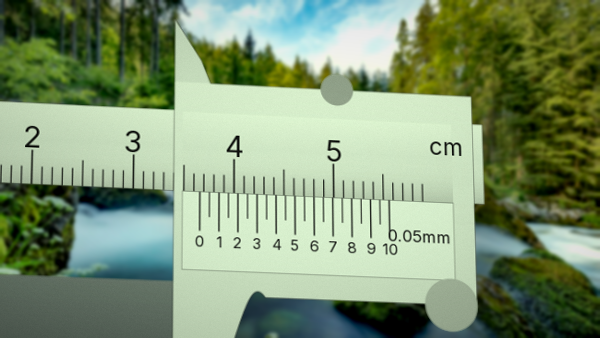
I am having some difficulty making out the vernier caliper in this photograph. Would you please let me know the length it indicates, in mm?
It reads 36.6 mm
